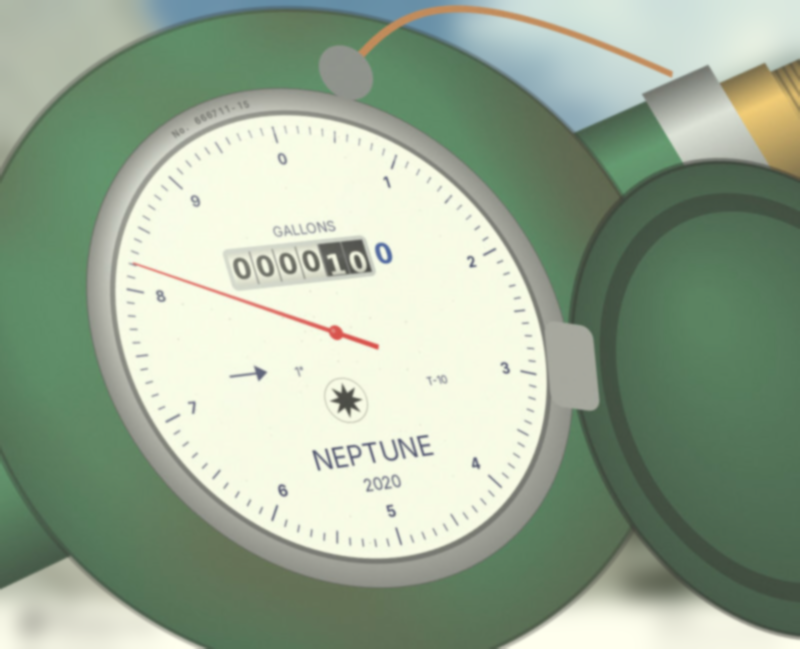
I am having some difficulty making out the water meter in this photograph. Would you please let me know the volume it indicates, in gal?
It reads 98.2 gal
